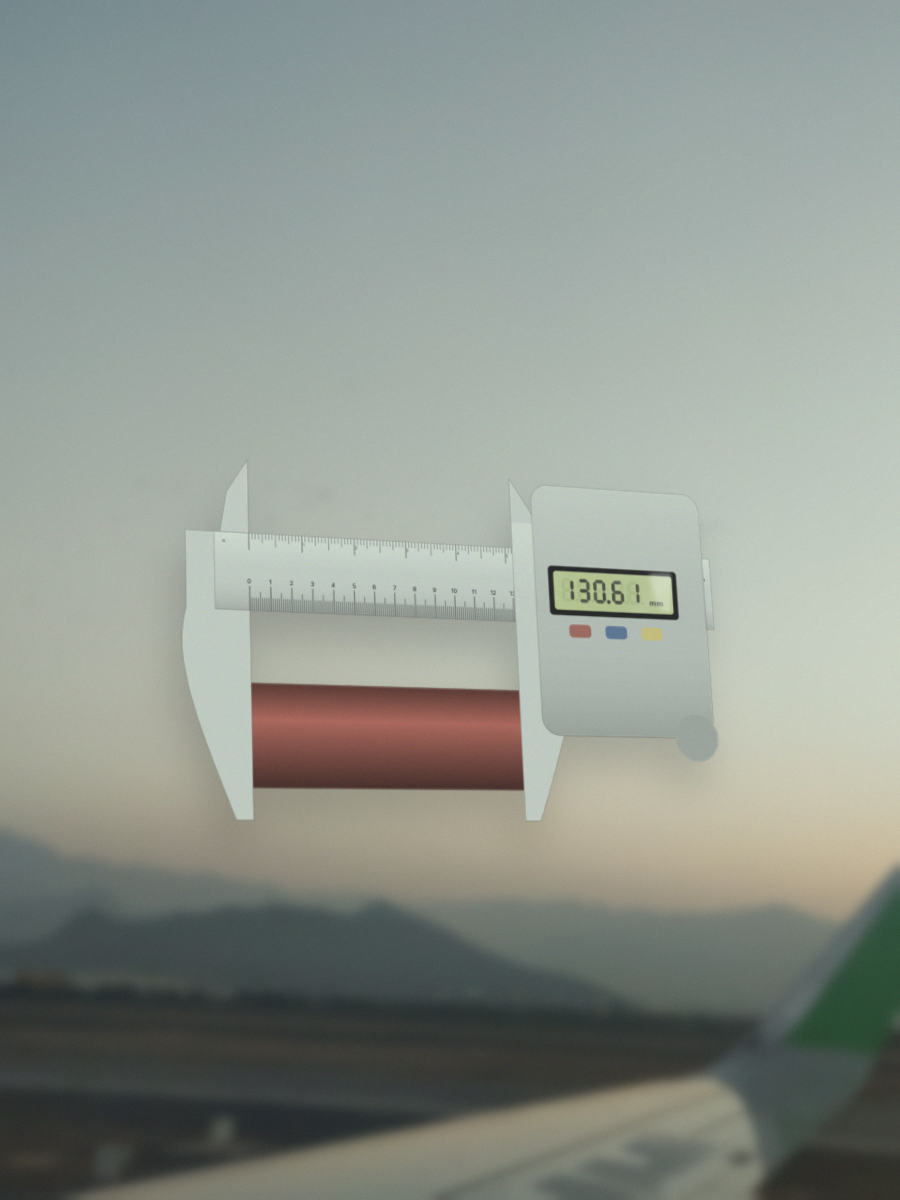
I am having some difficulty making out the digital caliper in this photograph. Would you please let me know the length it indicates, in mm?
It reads 130.61 mm
